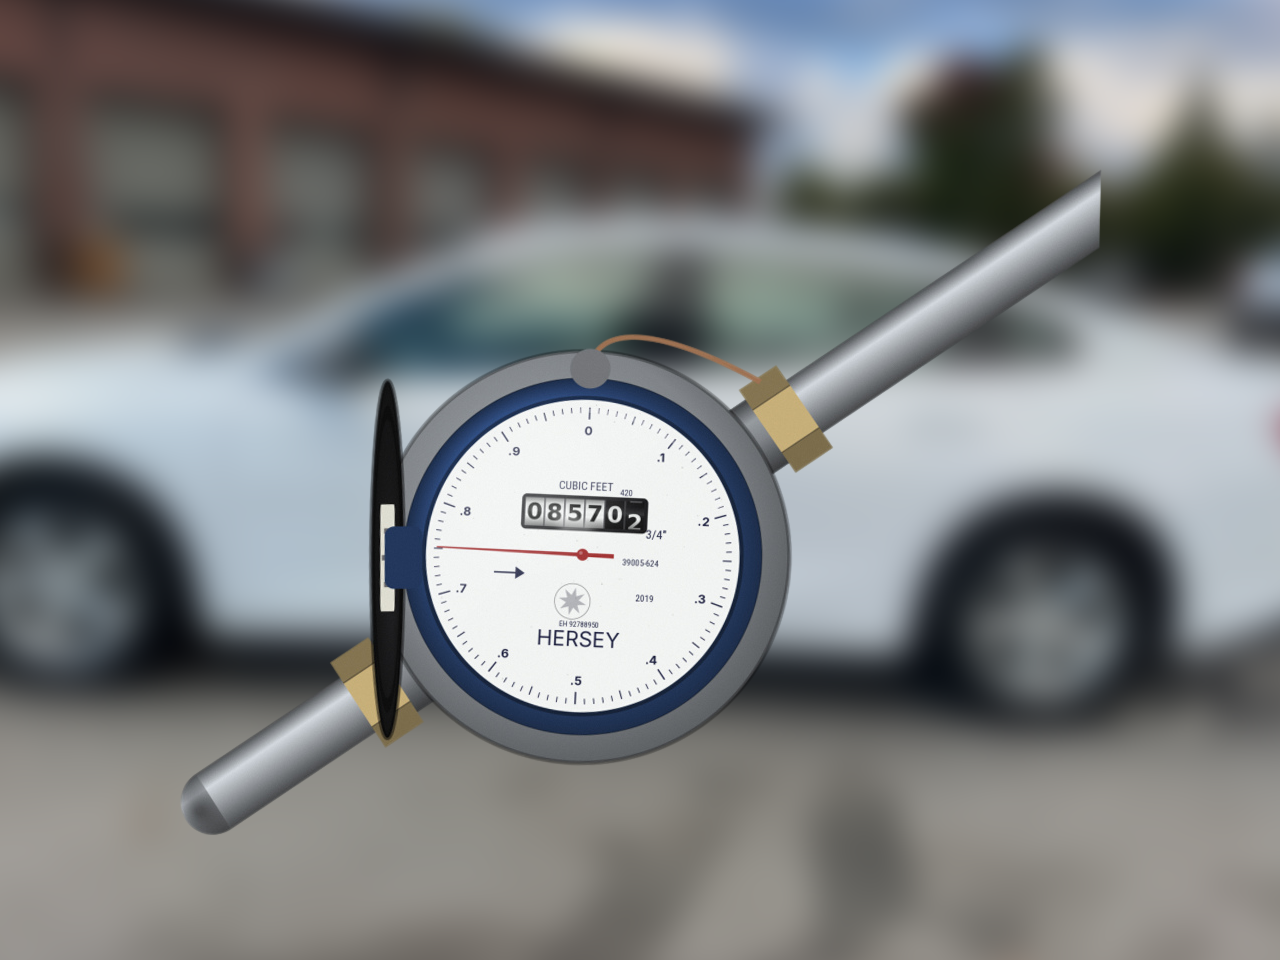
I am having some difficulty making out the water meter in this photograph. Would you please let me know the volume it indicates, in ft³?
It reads 85701.75 ft³
